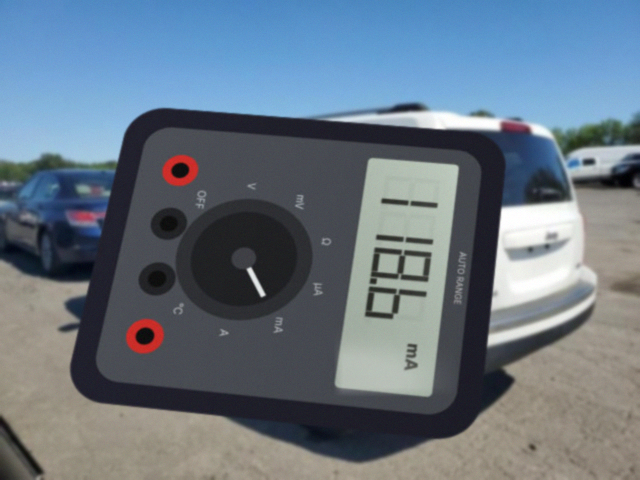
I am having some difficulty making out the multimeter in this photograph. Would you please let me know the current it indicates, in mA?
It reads 118.6 mA
